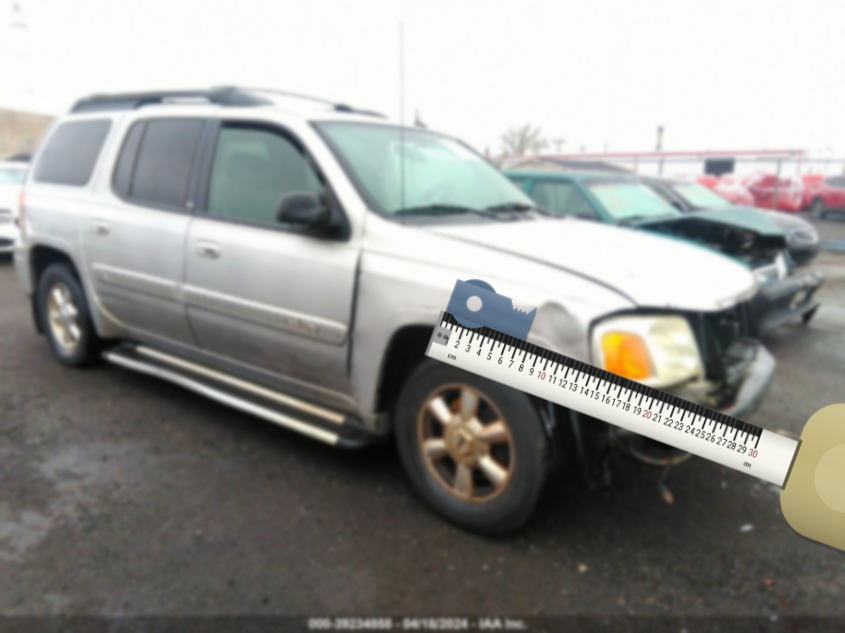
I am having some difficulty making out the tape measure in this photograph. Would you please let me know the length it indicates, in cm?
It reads 7.5 cm
